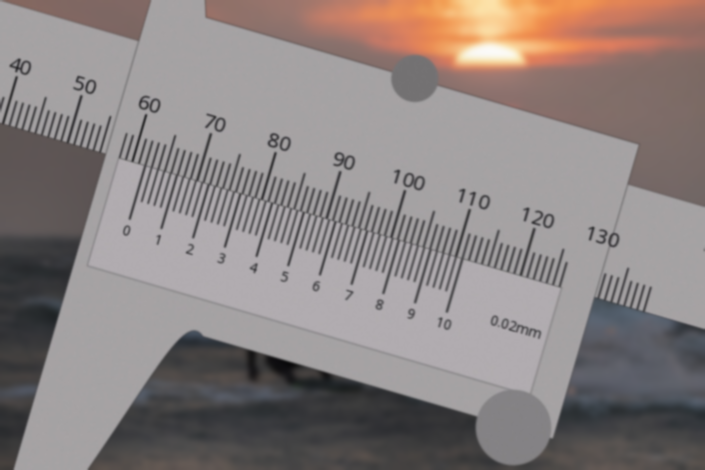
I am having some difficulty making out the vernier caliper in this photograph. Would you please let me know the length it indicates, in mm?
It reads 62.0 mm
